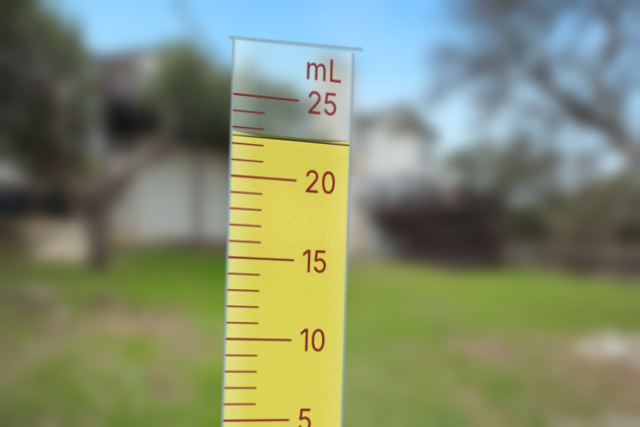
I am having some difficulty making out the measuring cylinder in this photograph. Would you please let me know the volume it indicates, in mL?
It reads 22.5 mL
